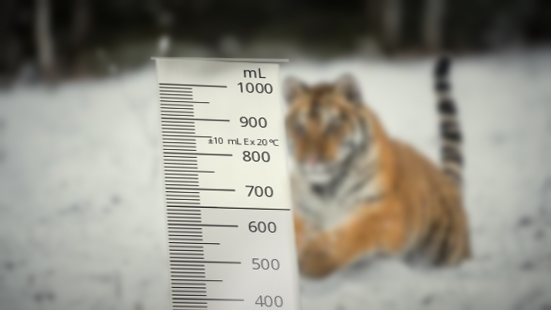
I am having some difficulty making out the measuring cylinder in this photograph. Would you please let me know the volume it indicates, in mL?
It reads 650 mL
